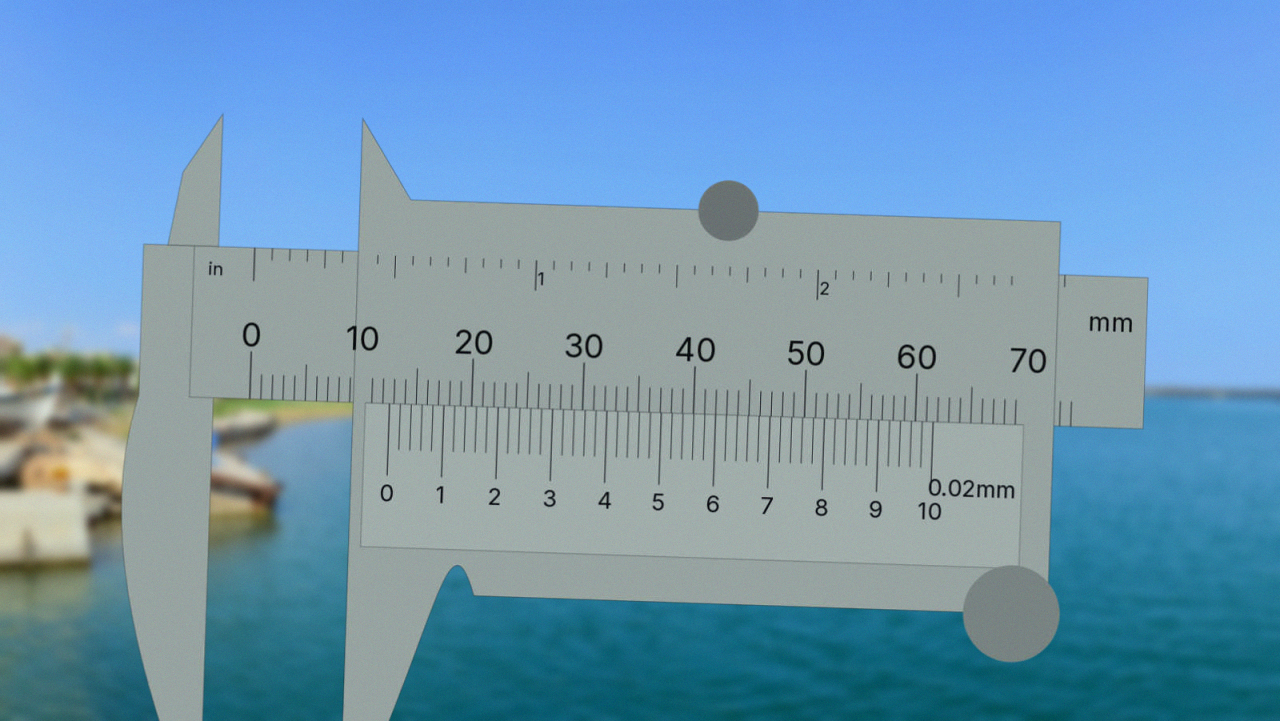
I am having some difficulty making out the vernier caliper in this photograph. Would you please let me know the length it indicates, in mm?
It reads 12.6 mm
